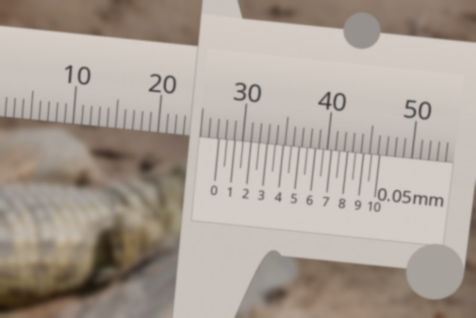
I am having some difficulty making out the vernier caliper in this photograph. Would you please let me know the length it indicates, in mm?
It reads 27.2 mm
